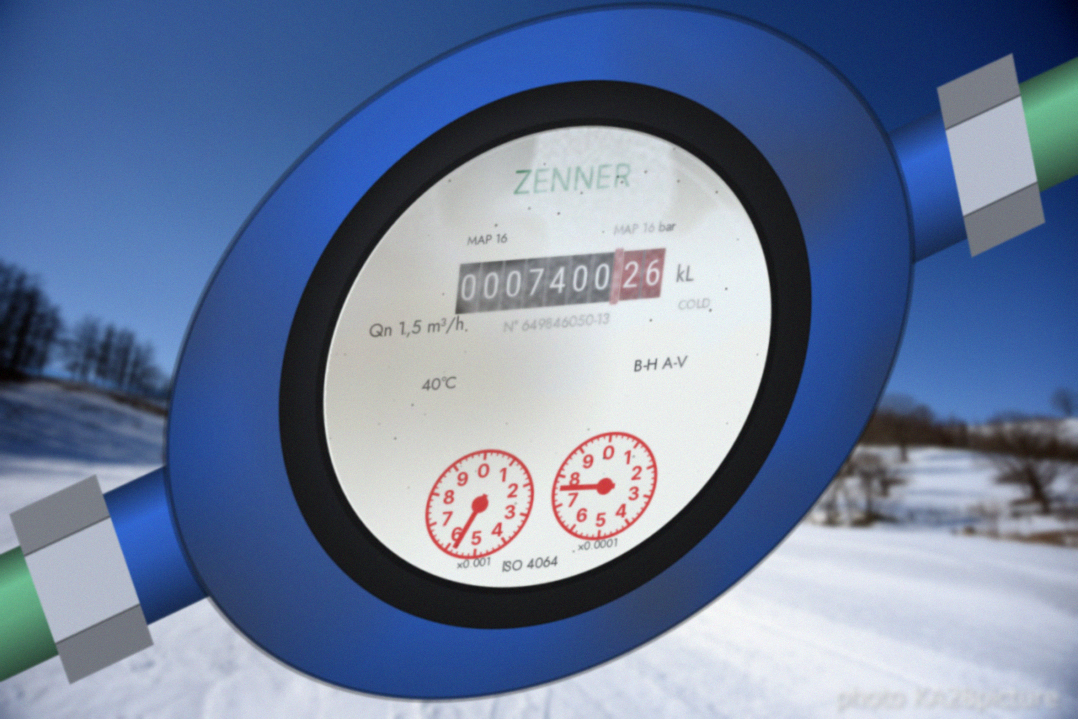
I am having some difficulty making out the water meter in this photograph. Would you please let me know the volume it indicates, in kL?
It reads 7400.2657 kL
